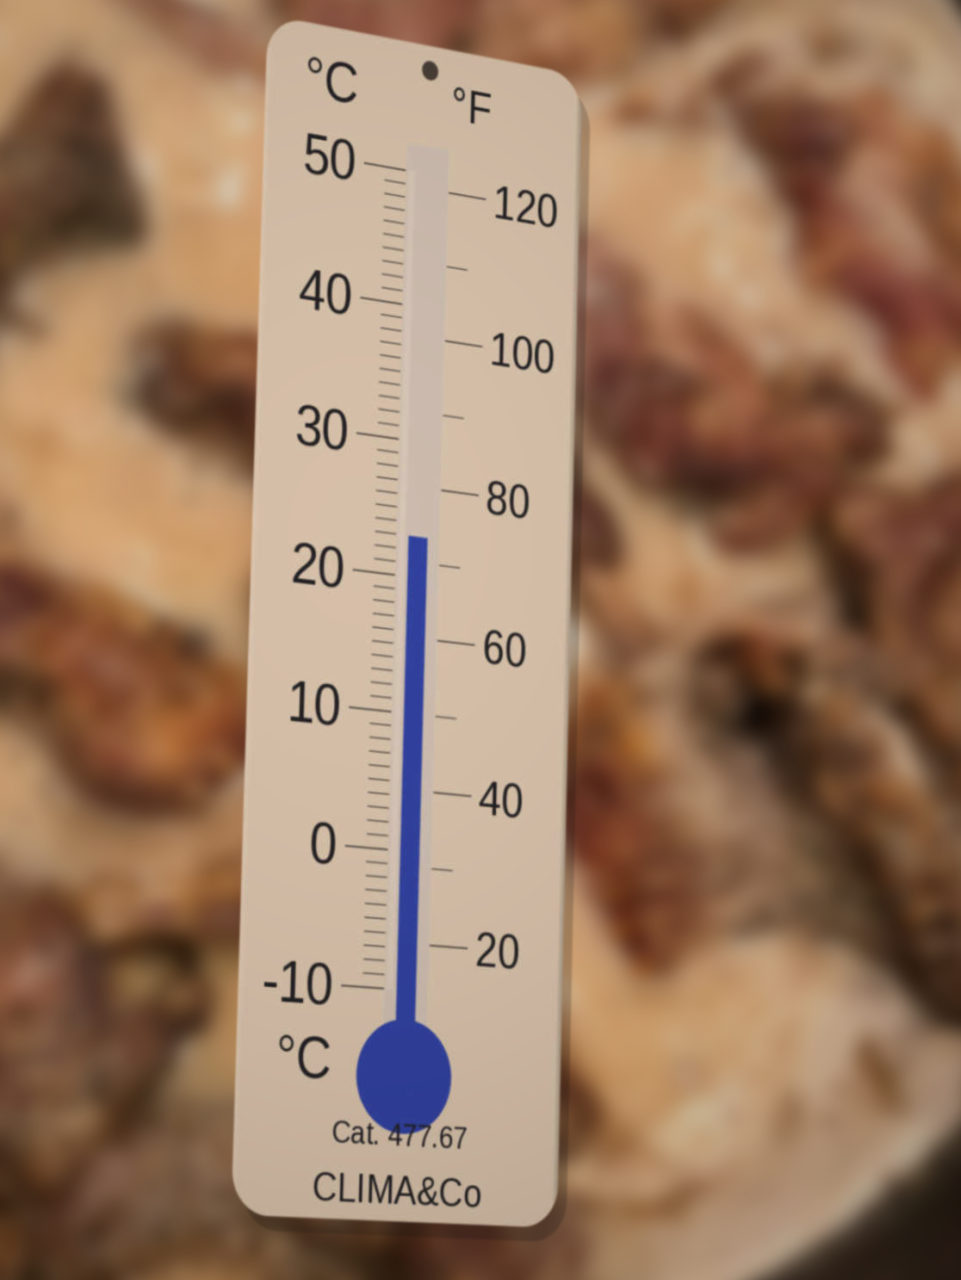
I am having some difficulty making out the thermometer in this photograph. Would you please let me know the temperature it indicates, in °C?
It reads 23 °C
